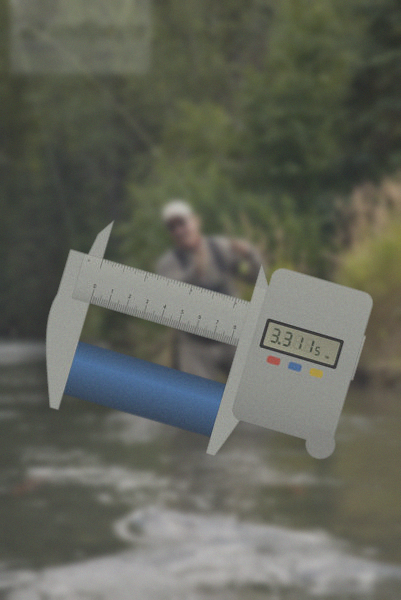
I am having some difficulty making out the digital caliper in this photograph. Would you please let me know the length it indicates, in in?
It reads 3.3115 in
